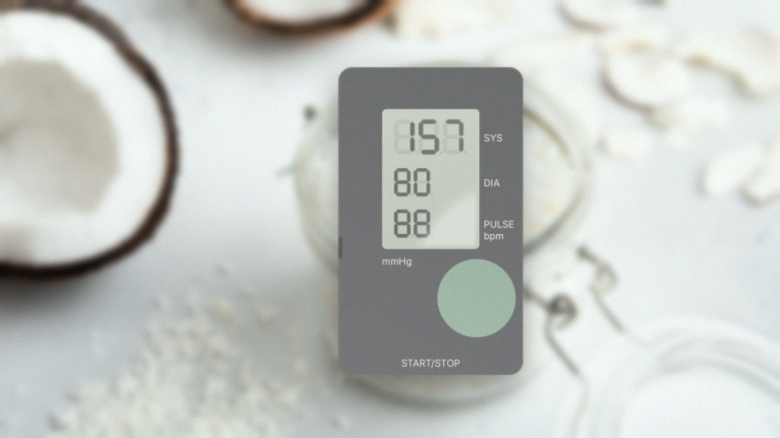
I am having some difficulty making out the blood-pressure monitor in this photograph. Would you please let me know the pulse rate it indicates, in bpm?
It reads 88 bpm
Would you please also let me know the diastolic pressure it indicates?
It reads 80 mmHg
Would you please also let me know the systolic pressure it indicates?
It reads 157 mmHg
